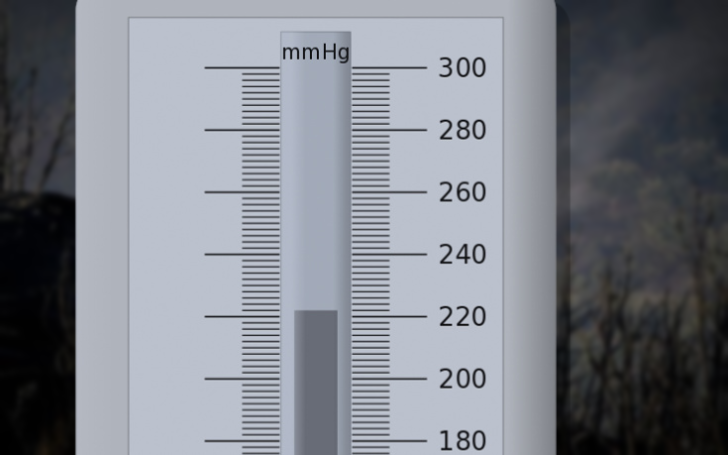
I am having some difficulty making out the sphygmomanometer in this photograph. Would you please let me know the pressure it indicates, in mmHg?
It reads 222 mmHg
